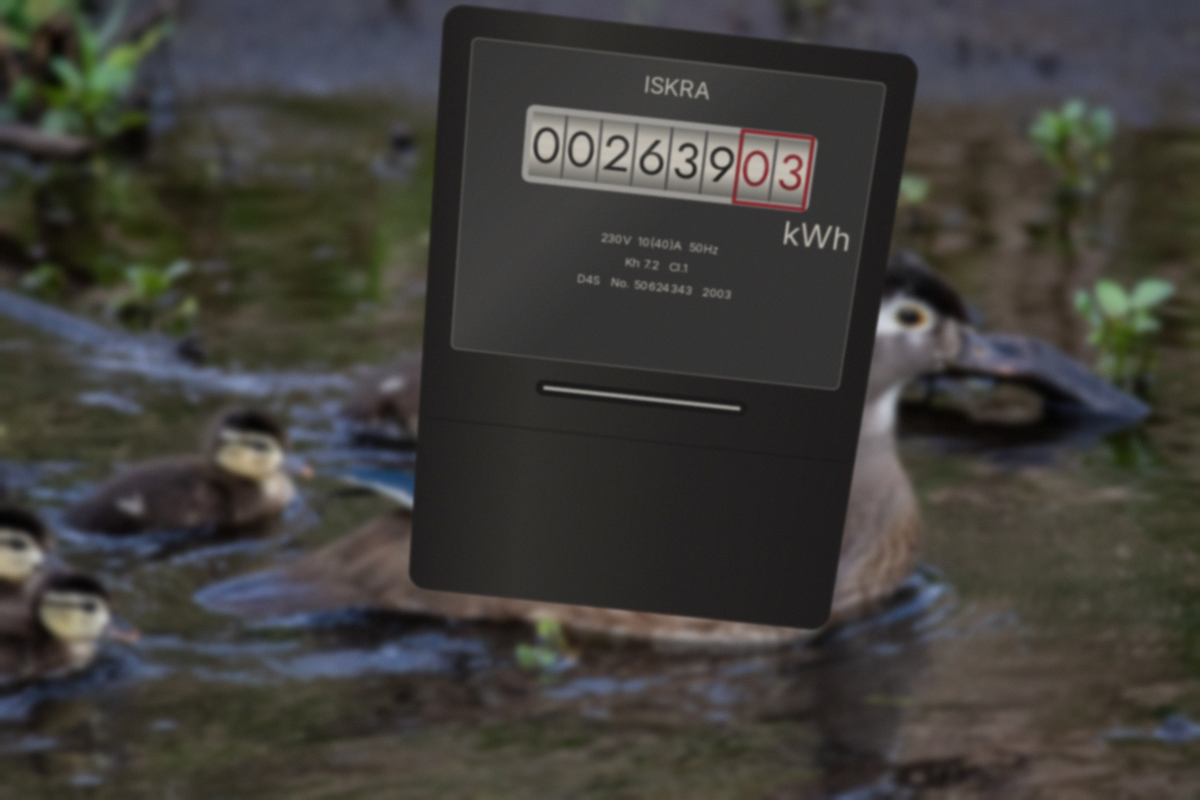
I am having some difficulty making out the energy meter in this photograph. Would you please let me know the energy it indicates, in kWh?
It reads 2639.03 kWh
